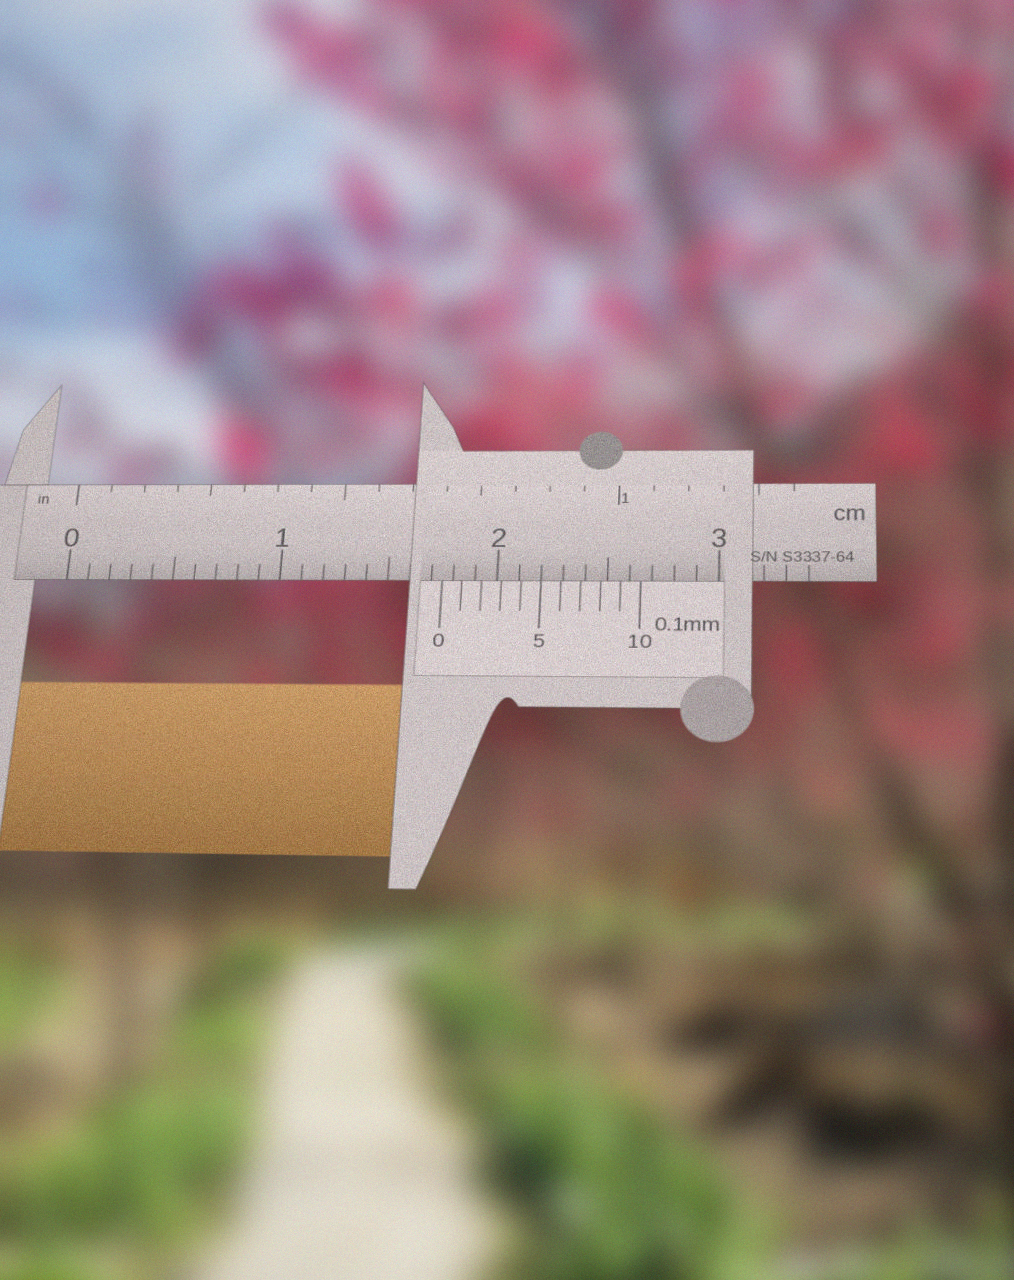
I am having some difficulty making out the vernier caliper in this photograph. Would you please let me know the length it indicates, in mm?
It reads 17.5 mm
